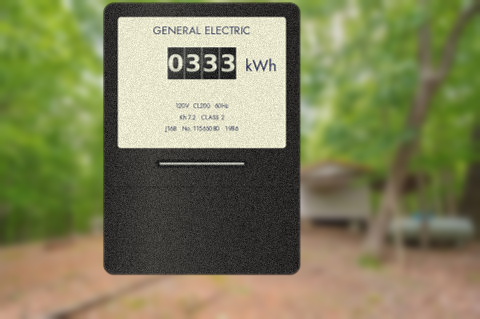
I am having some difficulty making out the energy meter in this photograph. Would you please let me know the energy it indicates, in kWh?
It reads 333 kWh
